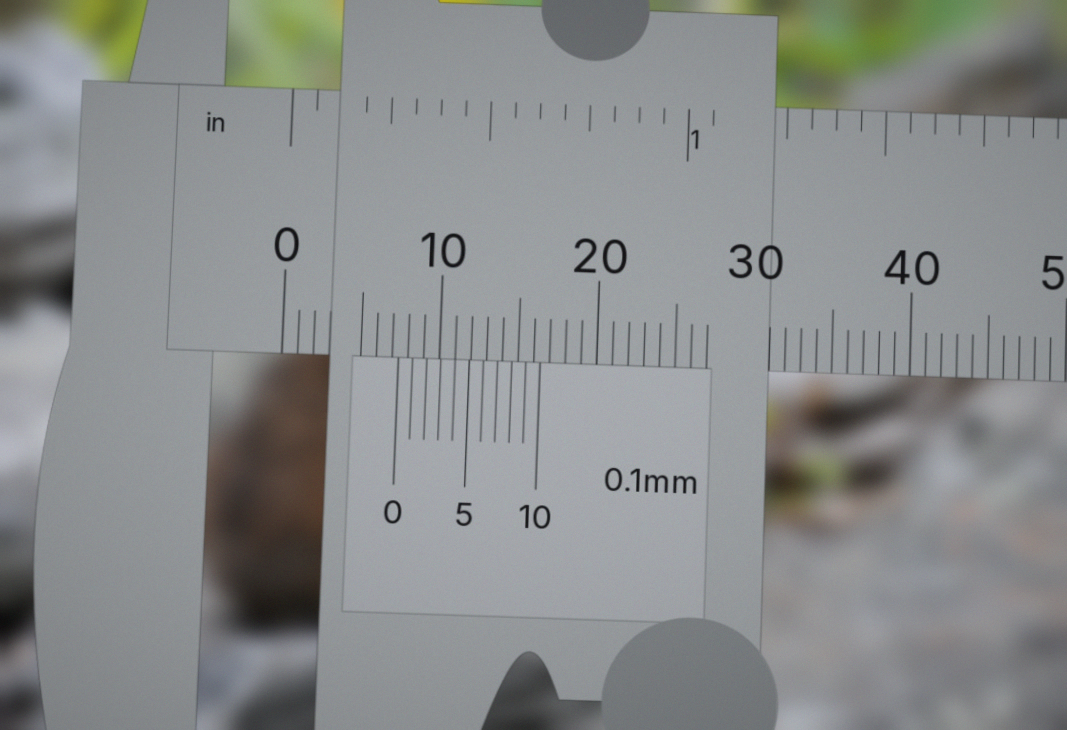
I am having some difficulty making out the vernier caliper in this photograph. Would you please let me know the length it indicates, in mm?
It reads 7.4 mm
